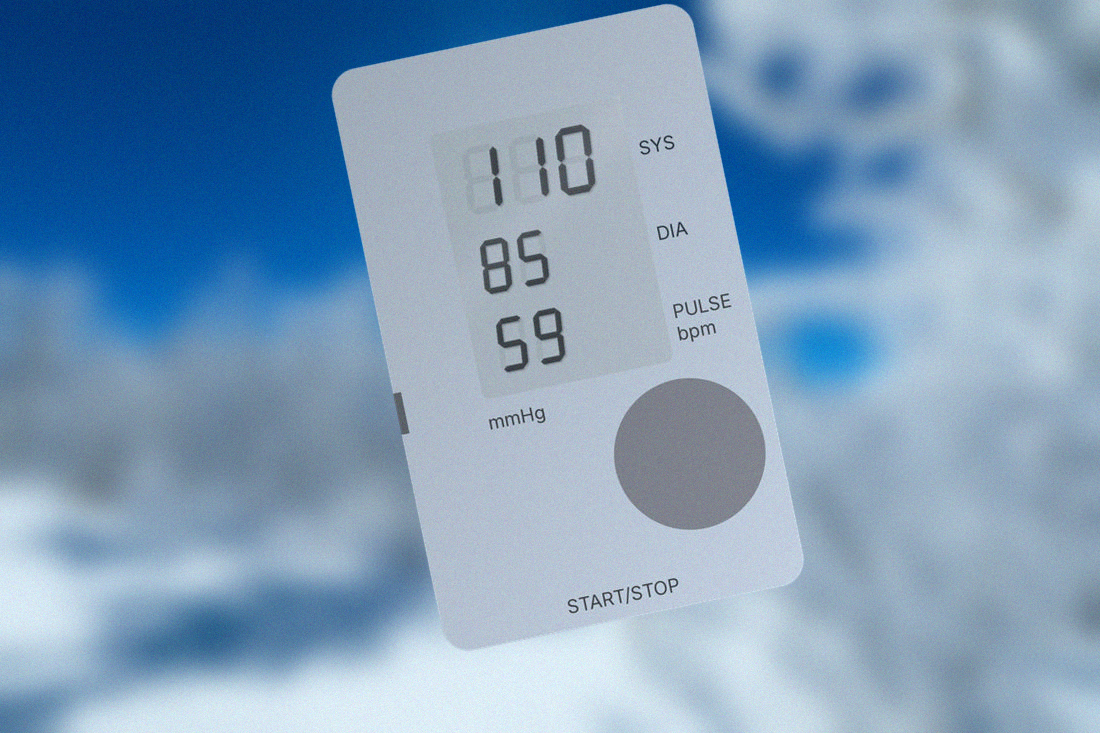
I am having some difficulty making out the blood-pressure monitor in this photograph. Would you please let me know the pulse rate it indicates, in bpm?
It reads 59 bpm
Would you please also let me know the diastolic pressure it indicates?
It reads 85 mmHg
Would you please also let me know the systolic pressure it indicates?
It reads 110 mmHg
